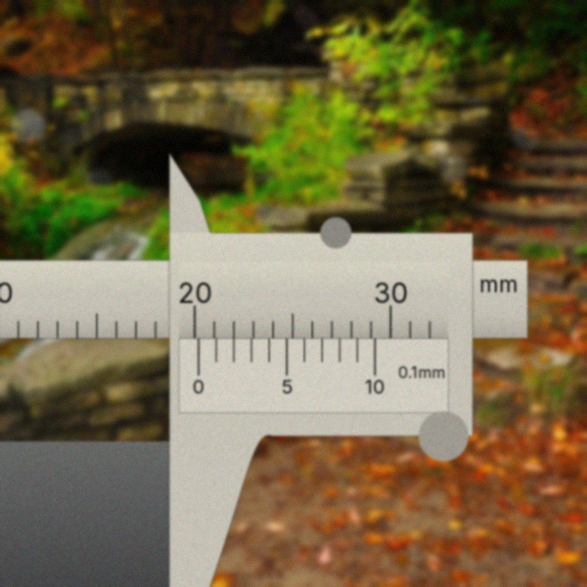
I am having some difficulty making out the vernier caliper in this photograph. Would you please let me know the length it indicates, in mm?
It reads 20.2 mm
